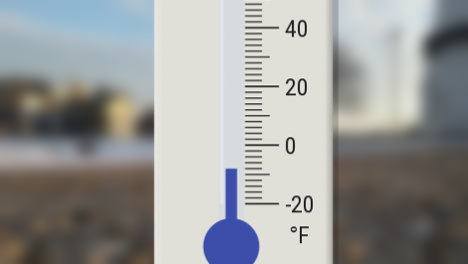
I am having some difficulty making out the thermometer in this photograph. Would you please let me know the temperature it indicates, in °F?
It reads -8 °F
